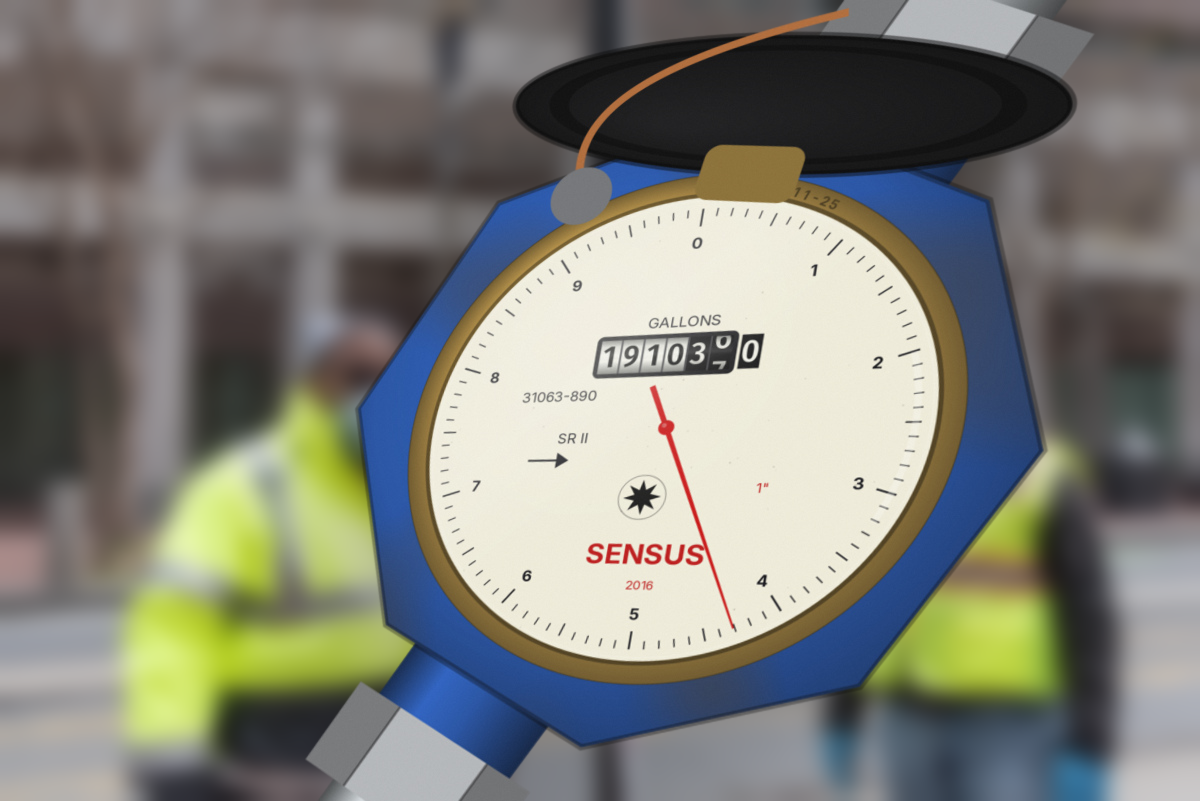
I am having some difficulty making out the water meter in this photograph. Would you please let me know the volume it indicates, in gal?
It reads 1910364.3 gal
